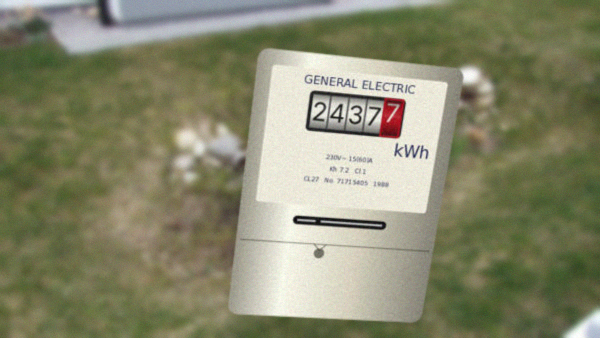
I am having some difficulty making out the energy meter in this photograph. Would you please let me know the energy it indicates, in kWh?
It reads 2437.7 kWh
